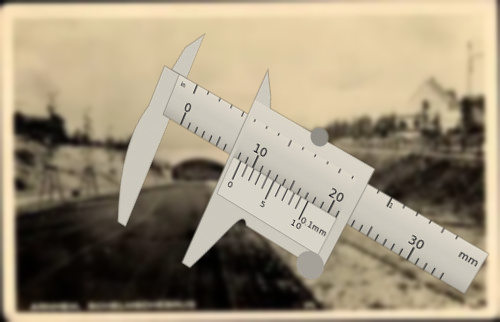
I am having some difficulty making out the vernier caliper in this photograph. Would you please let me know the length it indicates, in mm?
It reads 8.4 mm
